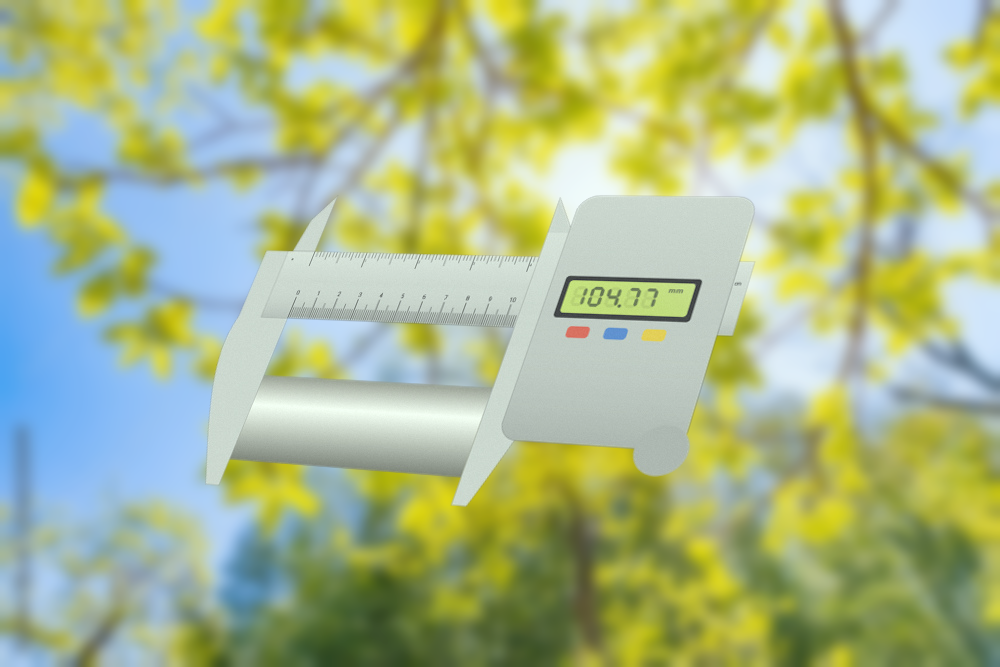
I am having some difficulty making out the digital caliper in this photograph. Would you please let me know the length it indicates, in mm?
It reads 104.77 mm
